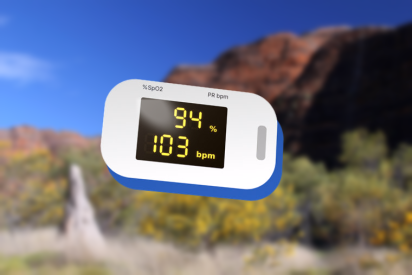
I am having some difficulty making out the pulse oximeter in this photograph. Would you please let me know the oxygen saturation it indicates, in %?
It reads 94 %
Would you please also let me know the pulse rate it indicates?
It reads 103 bpm
